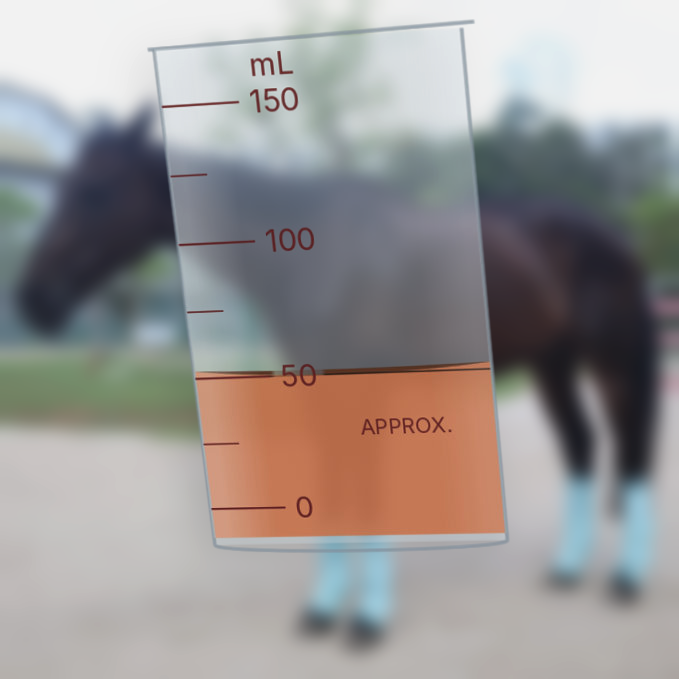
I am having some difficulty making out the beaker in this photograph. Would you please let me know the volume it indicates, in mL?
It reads 50 mL
